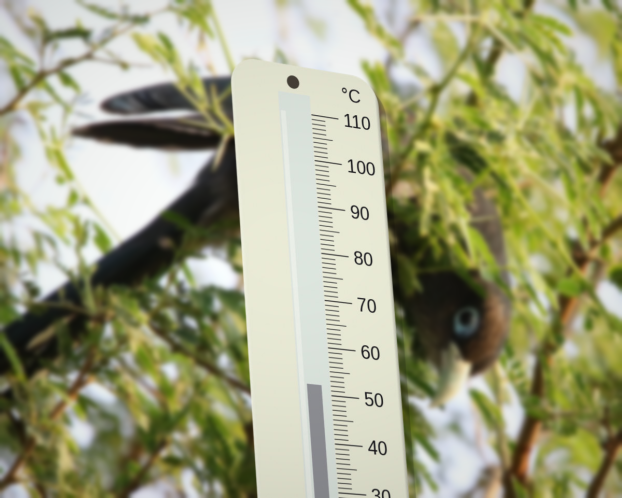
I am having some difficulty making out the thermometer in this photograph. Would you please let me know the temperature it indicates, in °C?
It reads 52 °C
